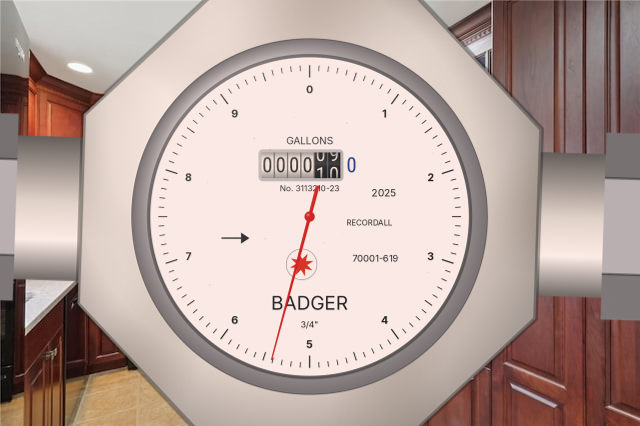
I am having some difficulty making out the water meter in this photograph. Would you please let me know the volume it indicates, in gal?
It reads 95.4 gal
